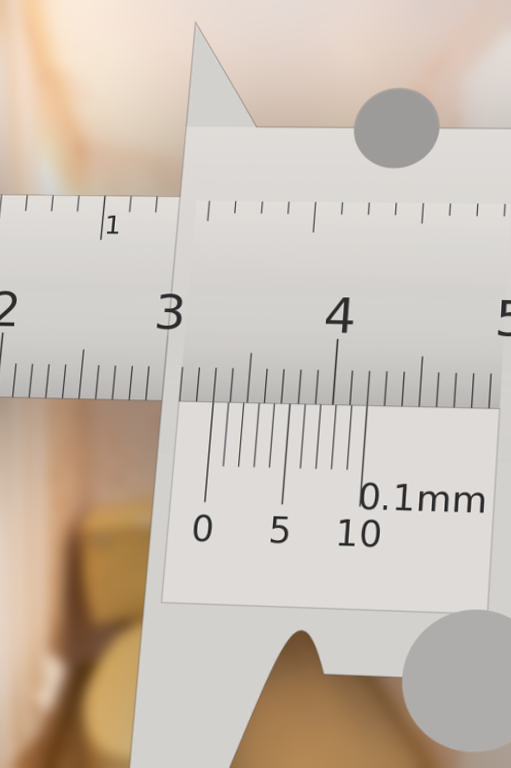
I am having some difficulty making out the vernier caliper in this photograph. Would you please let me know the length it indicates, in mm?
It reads 33.0 mm
